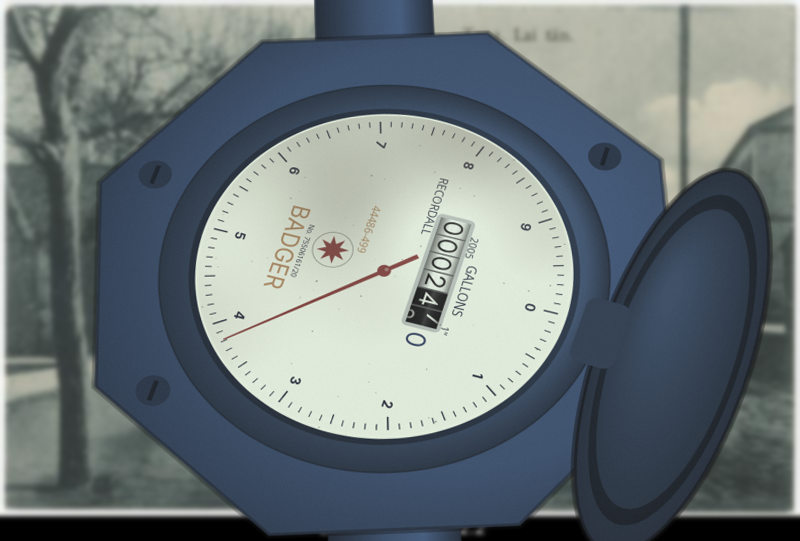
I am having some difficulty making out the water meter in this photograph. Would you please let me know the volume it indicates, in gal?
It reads 2473.8 gal
